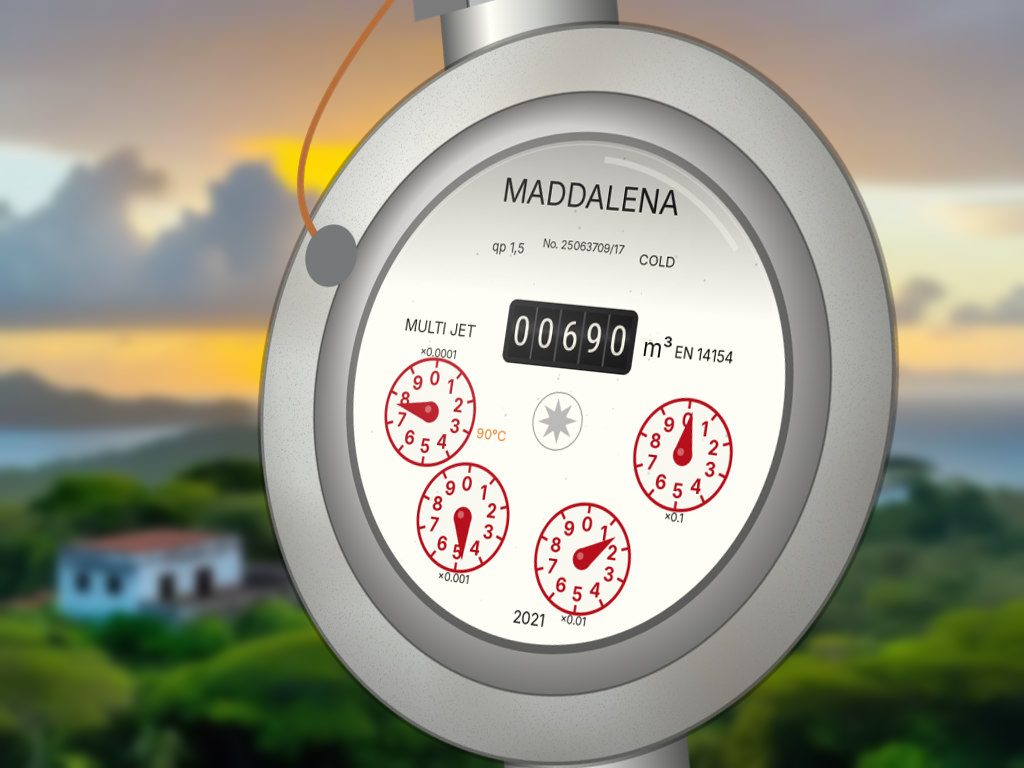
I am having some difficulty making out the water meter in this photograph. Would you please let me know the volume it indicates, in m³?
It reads 690.0147 m³
